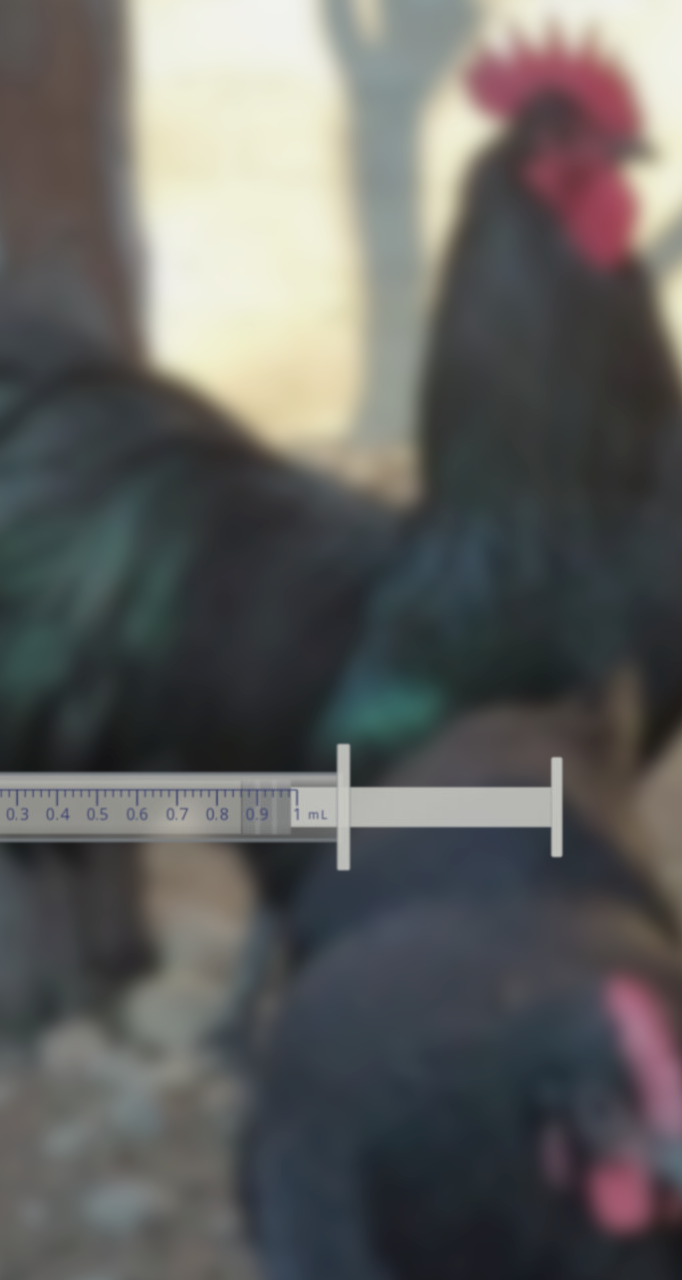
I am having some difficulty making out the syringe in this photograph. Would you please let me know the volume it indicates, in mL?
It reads 0.86 mL
